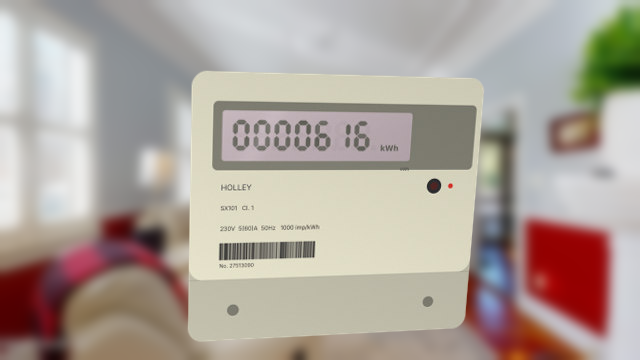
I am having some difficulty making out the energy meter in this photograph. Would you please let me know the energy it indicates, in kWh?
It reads 616 kWh
